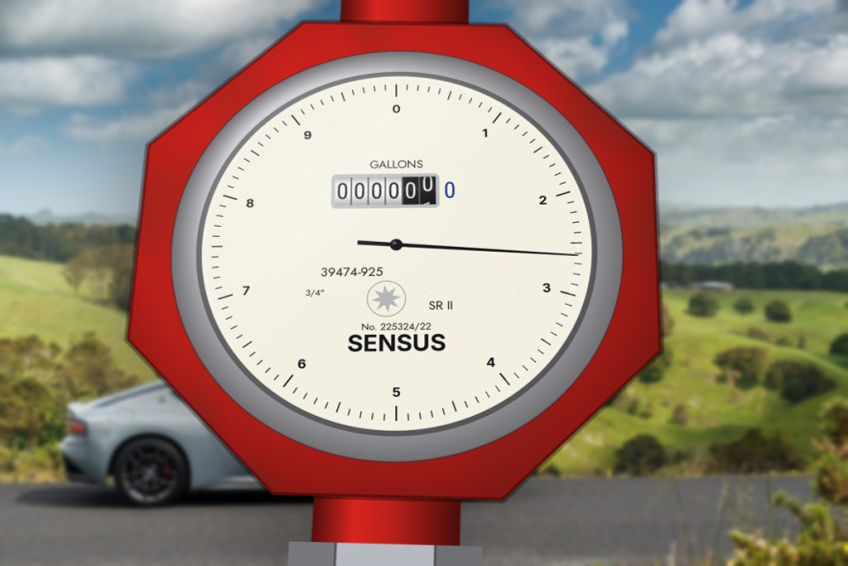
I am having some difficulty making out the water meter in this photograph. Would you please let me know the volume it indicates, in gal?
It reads 2.6 gal
